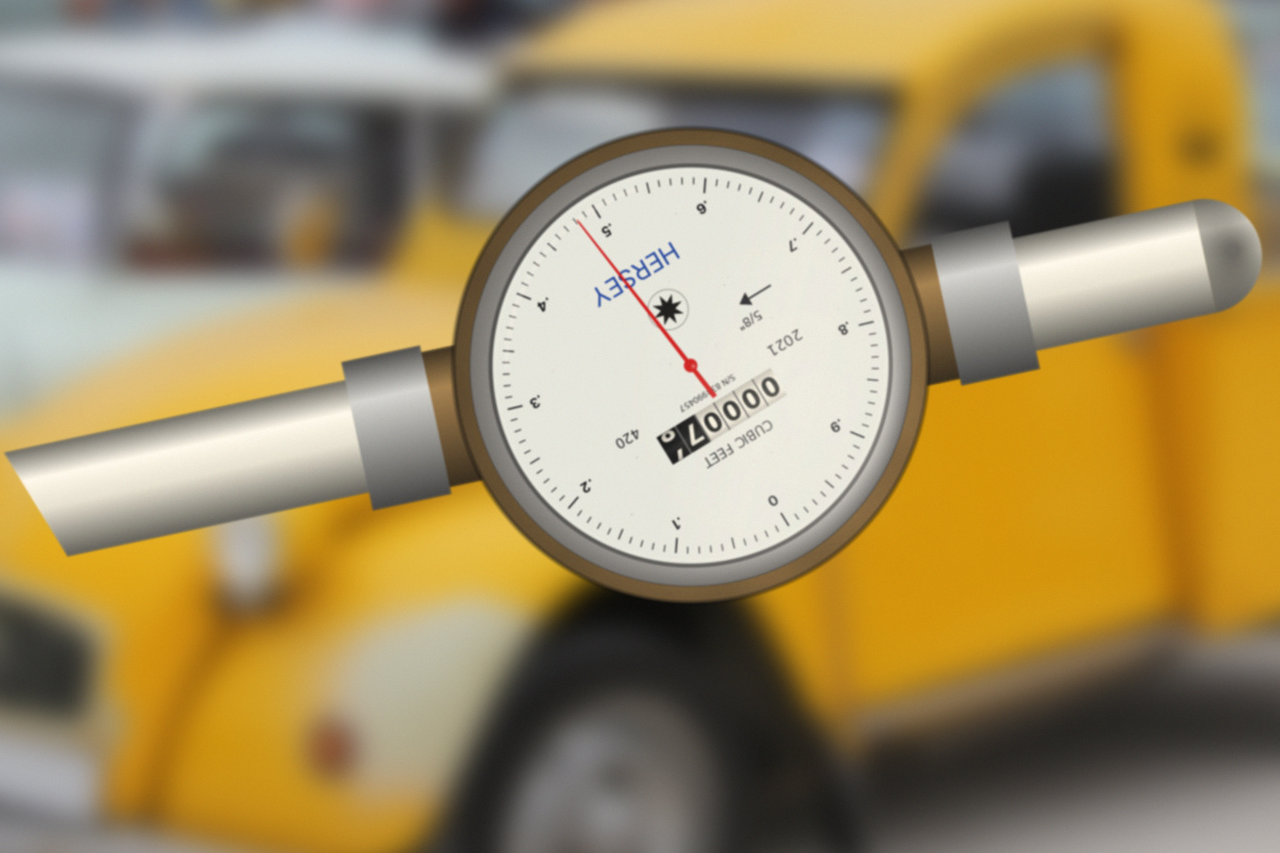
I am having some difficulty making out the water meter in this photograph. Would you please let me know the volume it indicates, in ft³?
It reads 77.48 ft³
